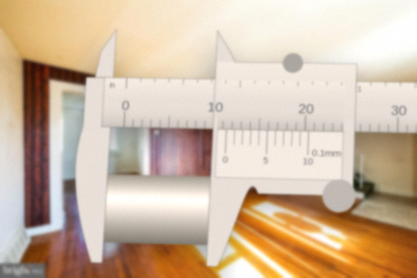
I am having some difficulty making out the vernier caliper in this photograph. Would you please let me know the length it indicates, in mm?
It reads 11.4 mm
